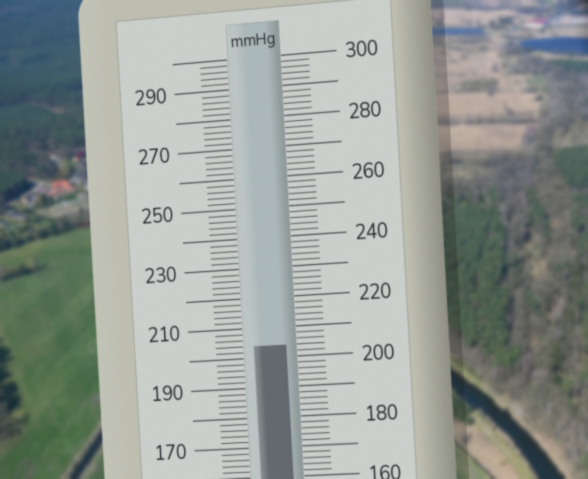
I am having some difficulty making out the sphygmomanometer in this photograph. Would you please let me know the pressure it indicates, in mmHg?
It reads 204 mmHg
